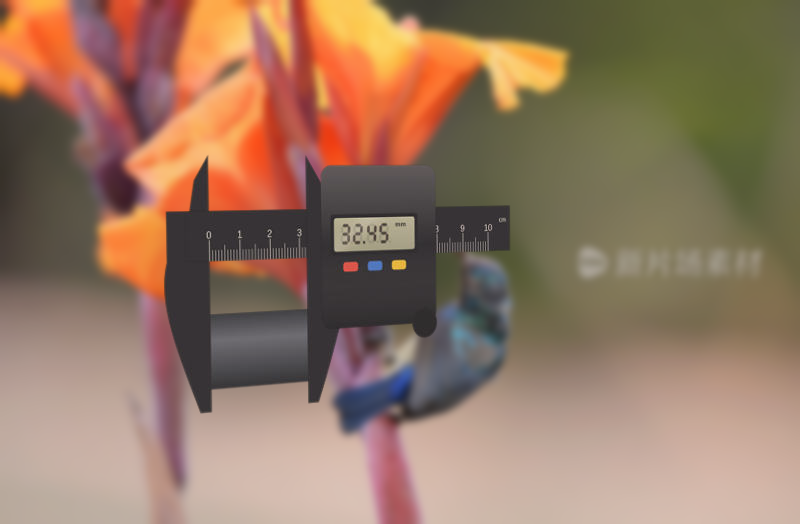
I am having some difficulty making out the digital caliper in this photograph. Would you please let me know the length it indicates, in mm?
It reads 32.45 mm
